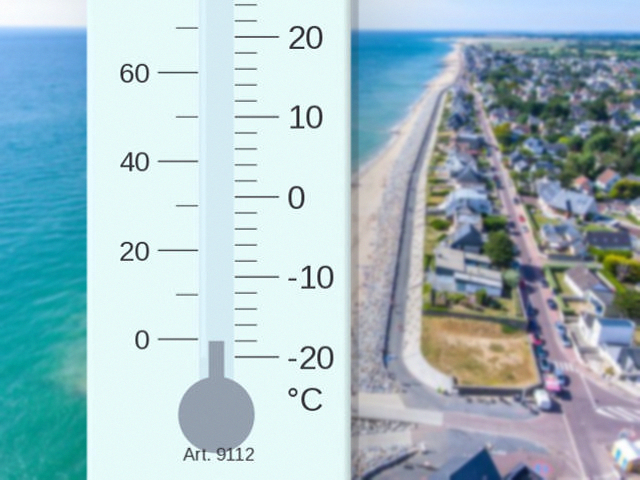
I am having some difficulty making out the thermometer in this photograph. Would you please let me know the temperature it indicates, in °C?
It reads -18 °C
